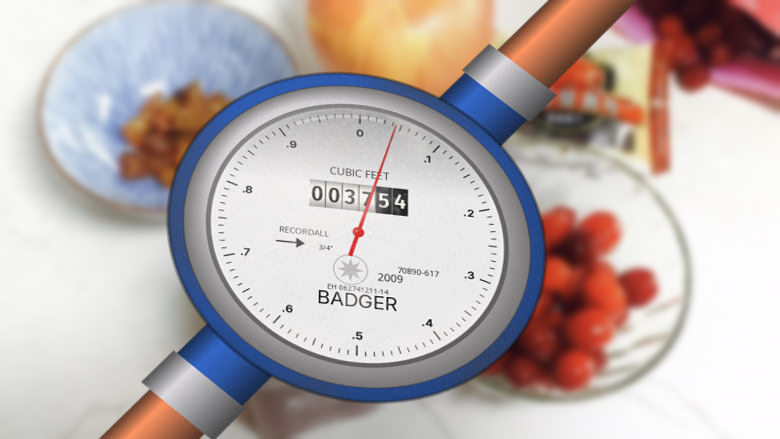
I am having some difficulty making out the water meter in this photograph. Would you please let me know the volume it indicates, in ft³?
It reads 3754.04 ft³
